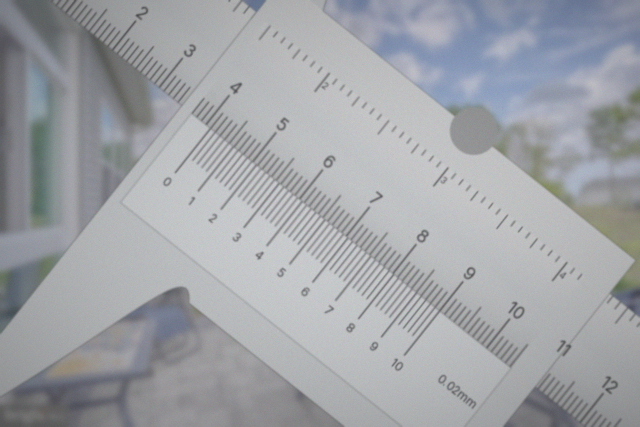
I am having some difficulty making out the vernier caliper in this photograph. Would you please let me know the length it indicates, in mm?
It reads 41.0 mm
